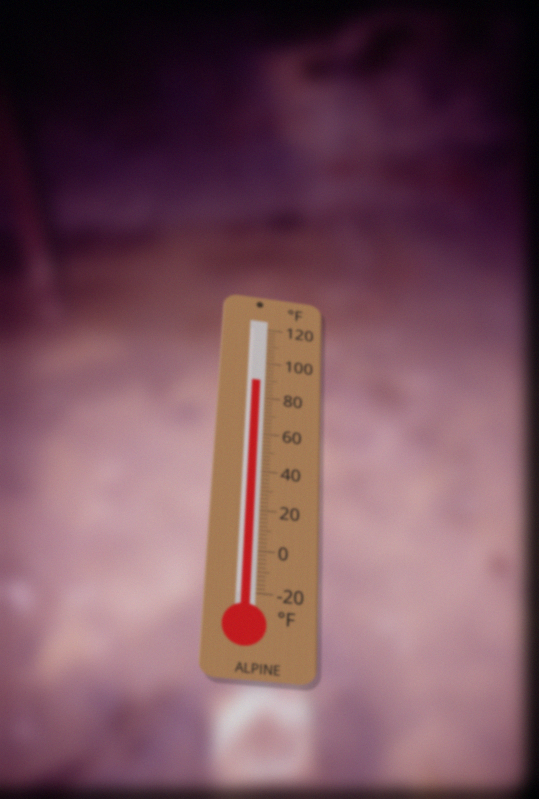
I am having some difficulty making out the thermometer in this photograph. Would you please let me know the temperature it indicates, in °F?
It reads 90 °F
